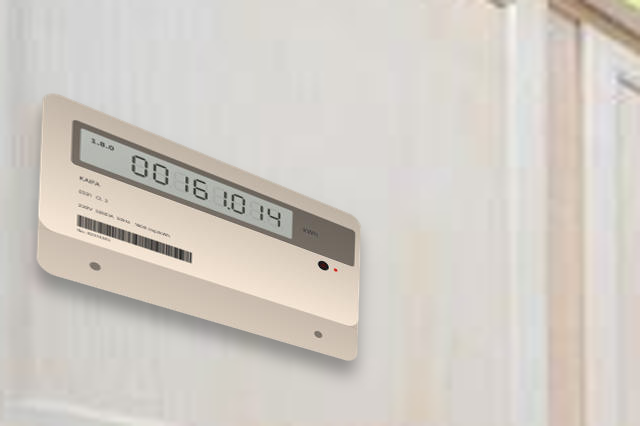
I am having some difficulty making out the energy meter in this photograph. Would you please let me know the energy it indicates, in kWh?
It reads 161.014 kWh
